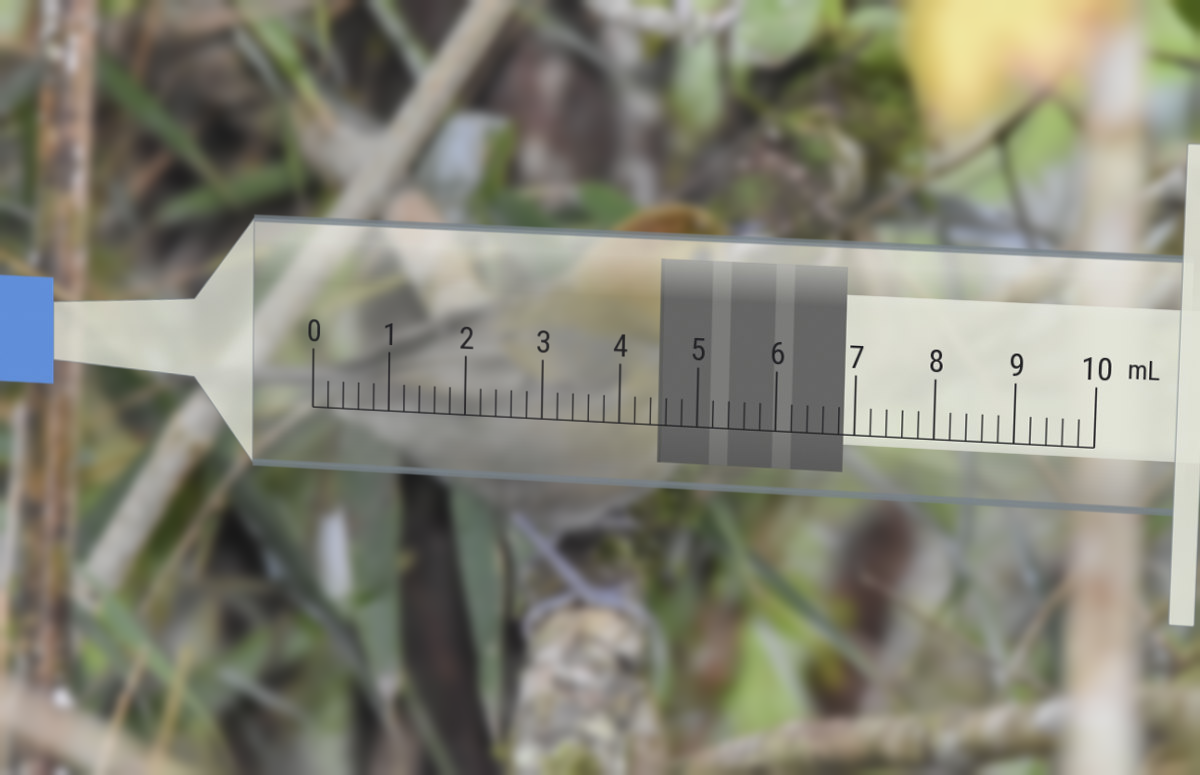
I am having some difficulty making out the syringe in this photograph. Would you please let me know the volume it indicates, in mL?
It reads 4.5 mL
